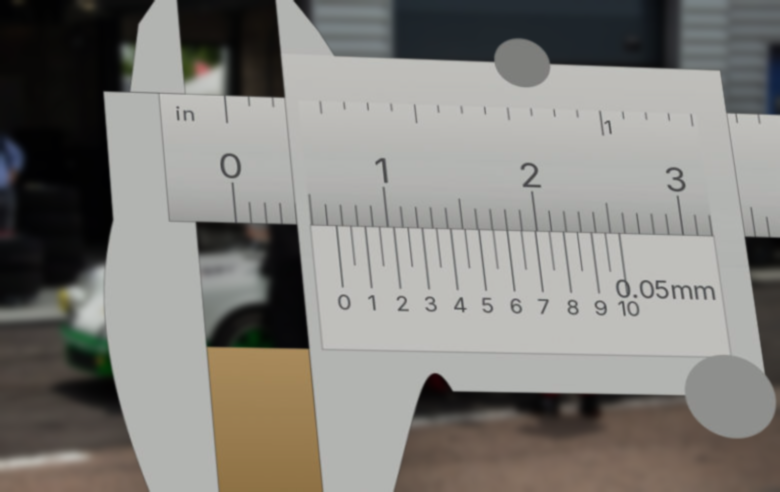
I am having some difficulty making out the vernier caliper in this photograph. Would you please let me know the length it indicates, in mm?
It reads 6.6 mm
